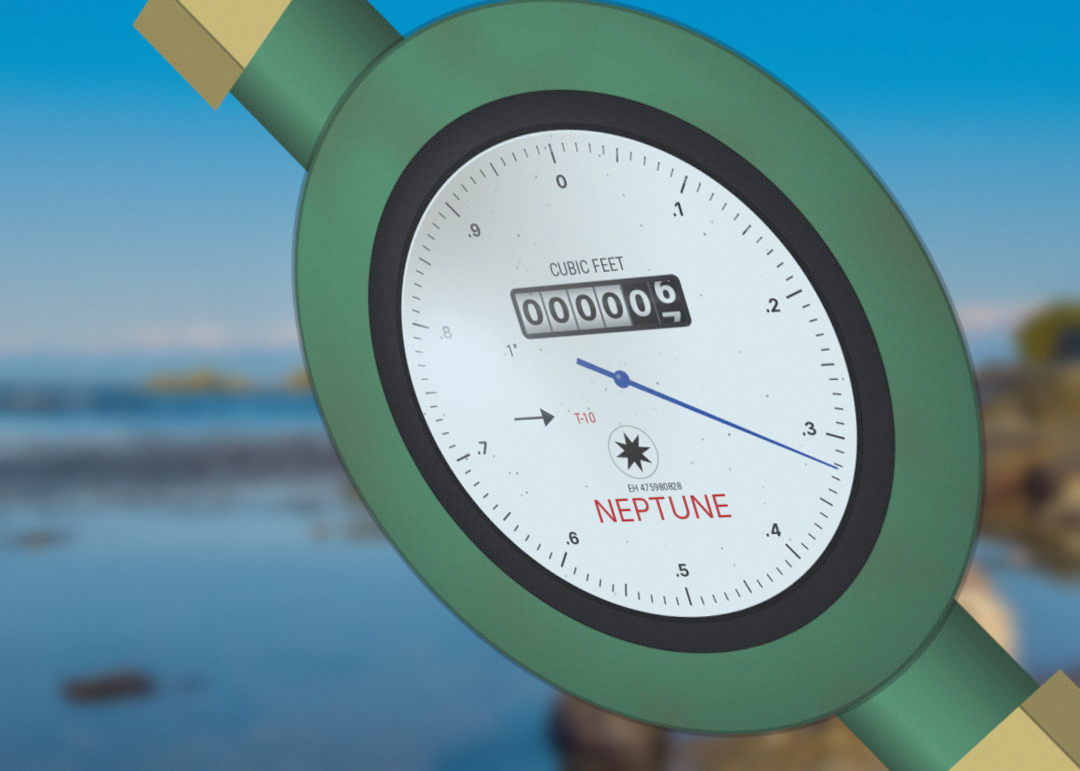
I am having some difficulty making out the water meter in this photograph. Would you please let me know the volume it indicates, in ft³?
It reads 6.32 ft³
